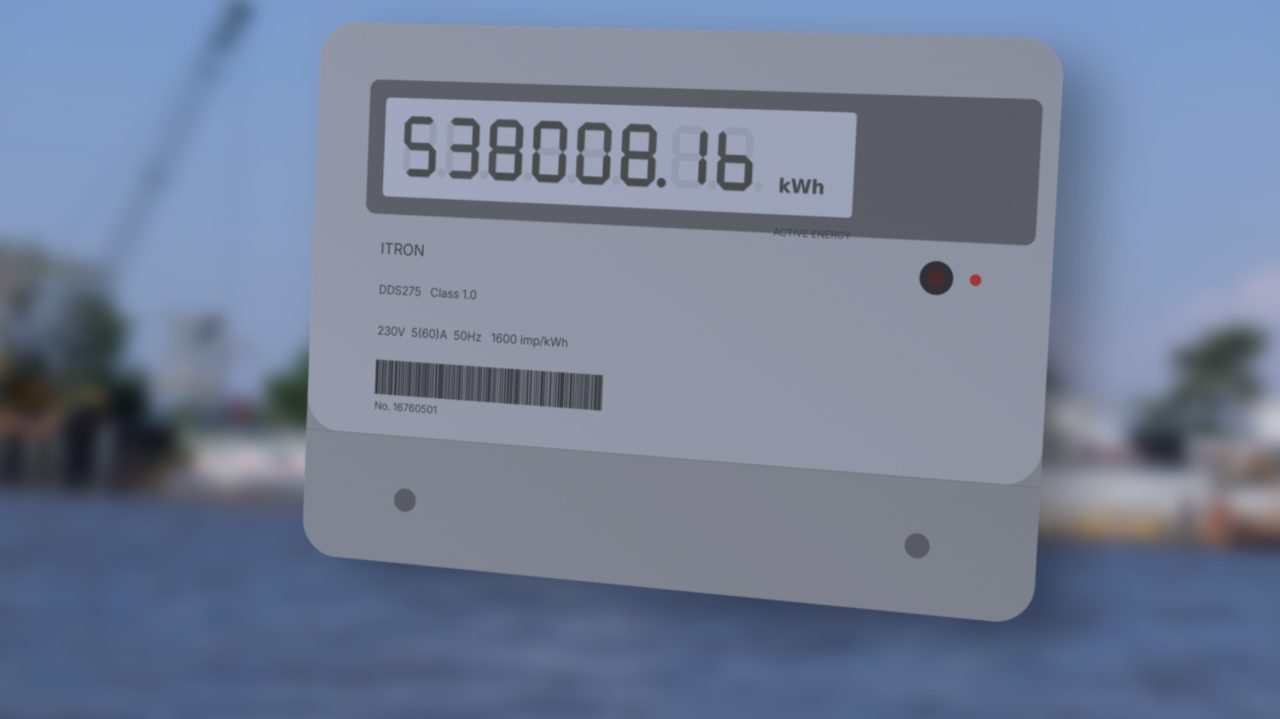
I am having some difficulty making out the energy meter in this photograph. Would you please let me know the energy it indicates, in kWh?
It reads 538008.16 kWh
